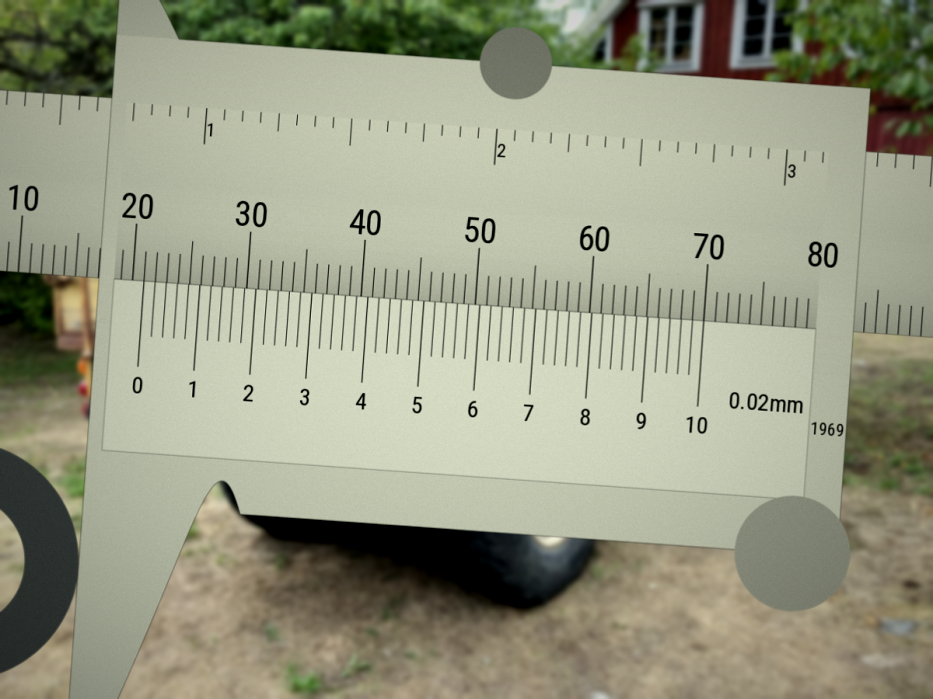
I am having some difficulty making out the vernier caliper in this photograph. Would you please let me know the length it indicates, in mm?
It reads 21.0 mm
